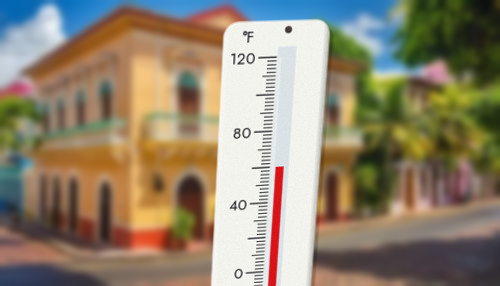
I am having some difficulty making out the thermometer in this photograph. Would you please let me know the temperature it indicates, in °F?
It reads 60 °F
